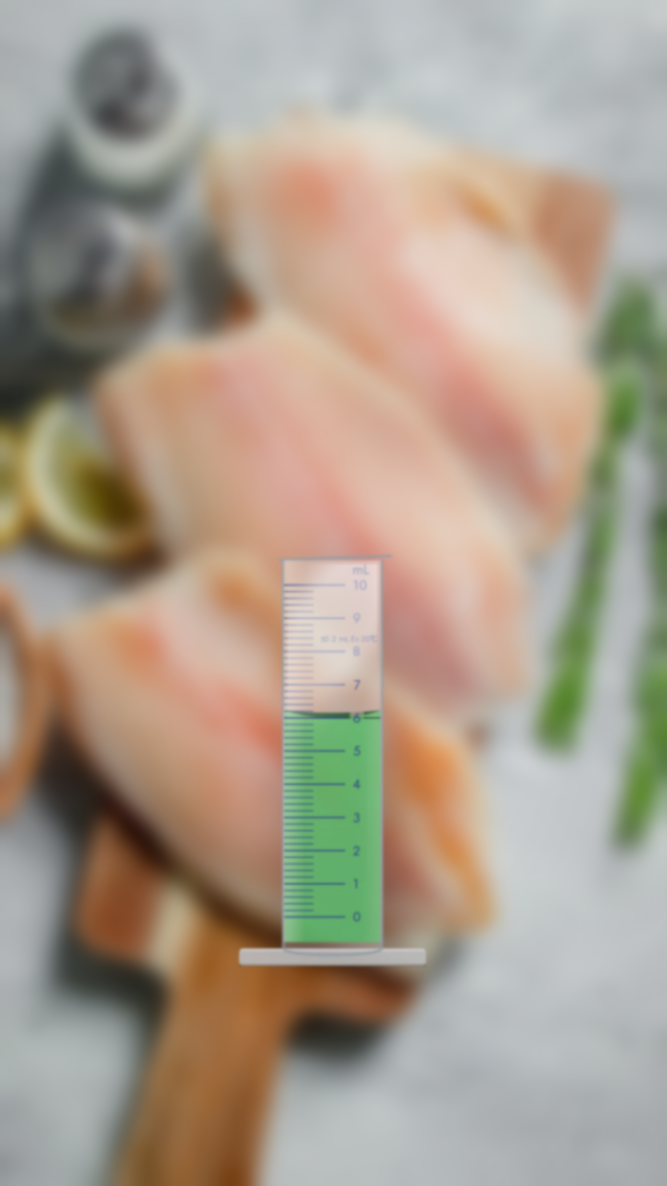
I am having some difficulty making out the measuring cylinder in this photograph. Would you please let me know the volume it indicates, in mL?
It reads 6 mL
